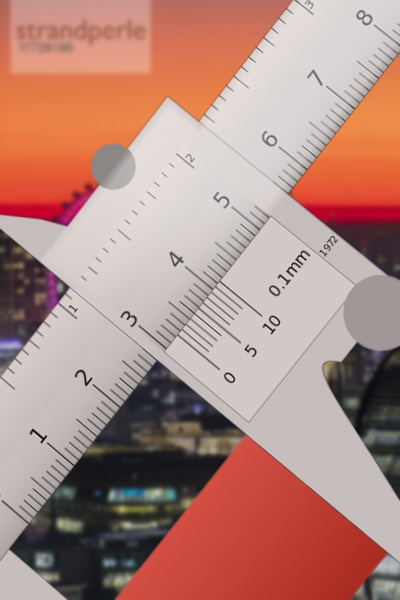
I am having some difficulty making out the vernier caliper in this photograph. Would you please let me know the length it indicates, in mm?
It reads 32.4 mm
